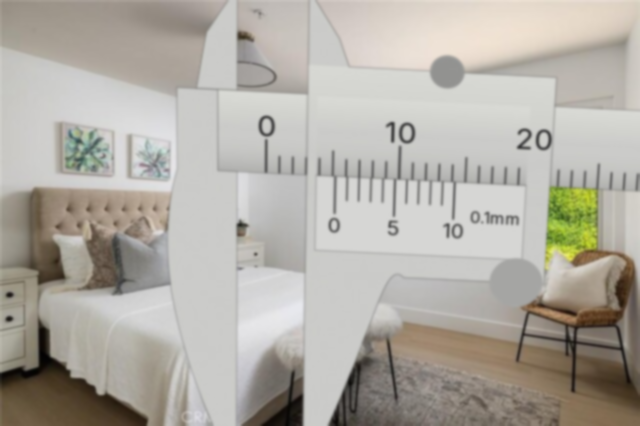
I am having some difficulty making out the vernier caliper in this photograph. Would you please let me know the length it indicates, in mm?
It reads 5.2 mm
